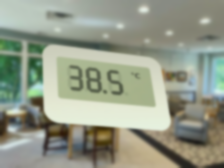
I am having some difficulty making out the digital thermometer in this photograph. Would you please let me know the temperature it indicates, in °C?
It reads 38.5 °C
